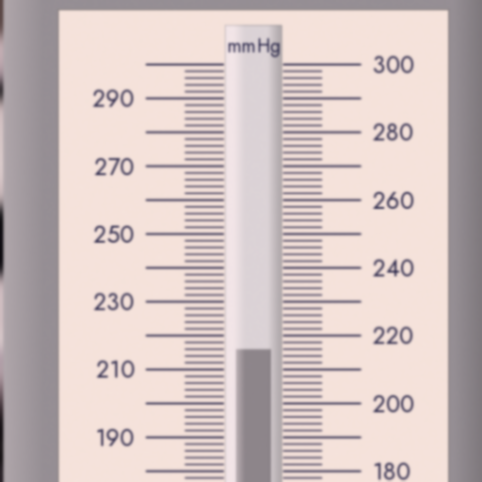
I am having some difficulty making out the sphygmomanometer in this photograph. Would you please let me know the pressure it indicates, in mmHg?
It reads 216 mmHg
